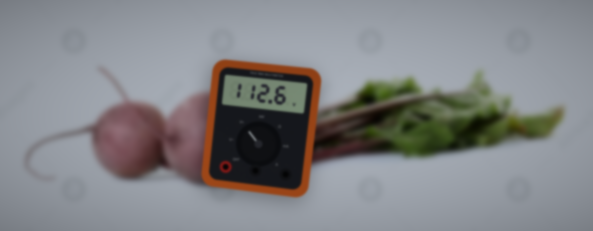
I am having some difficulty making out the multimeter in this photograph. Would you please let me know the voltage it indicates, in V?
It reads 112.6 V
